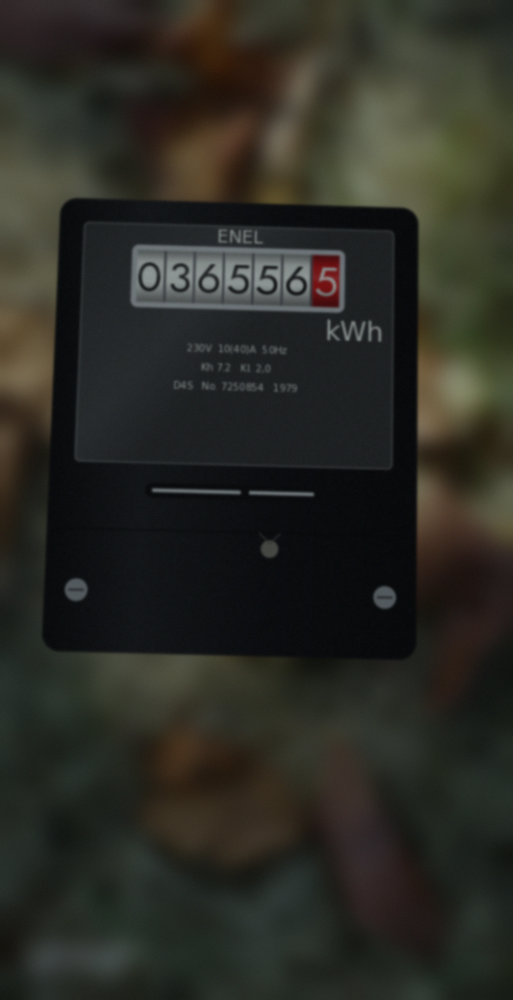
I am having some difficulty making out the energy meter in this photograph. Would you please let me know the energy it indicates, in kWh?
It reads 36556.5 kWh
